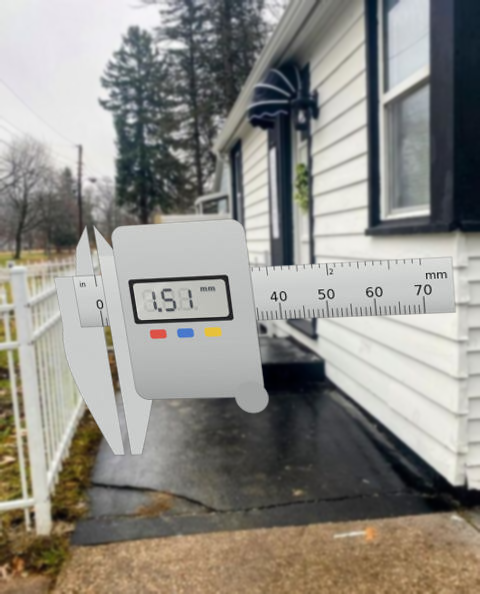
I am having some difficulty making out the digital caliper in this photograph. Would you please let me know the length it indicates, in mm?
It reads 1.51 mm
